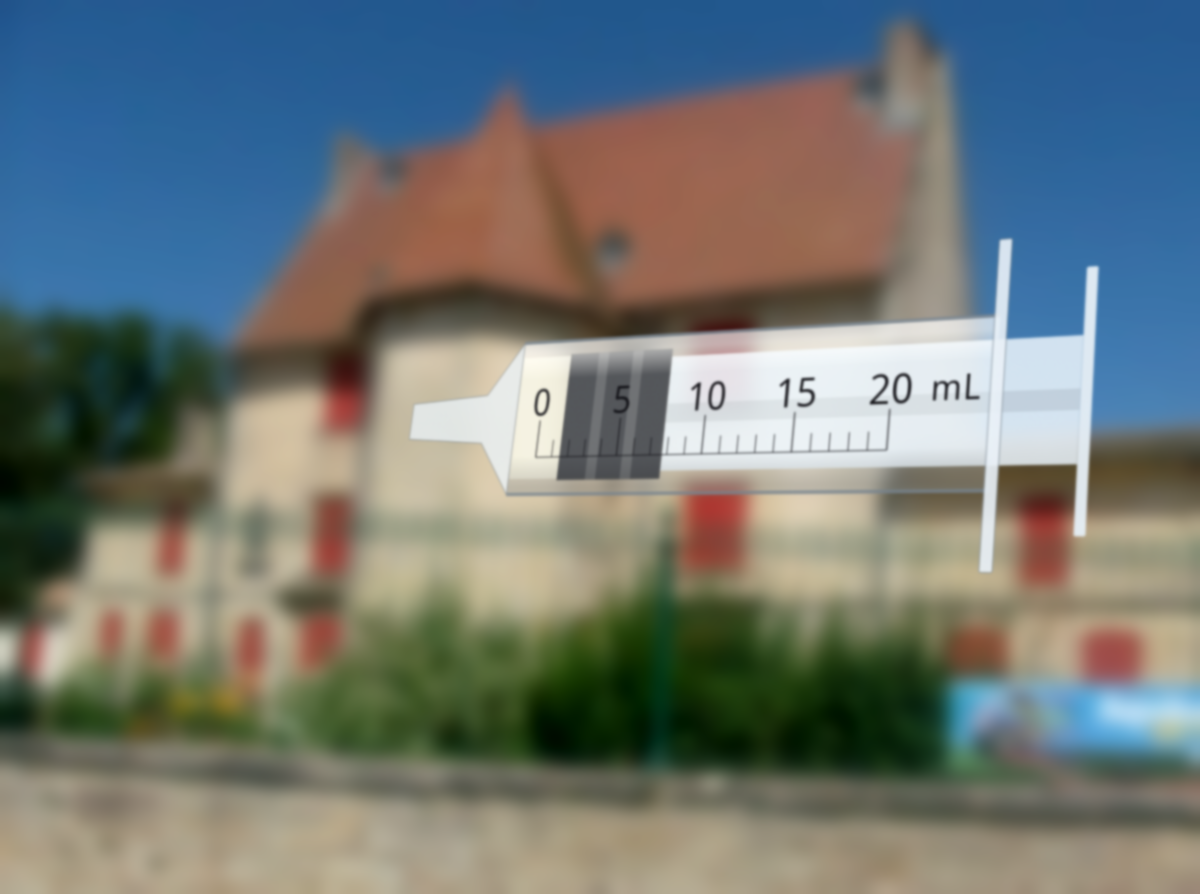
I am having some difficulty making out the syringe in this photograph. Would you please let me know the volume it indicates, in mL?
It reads 1.5 mL
